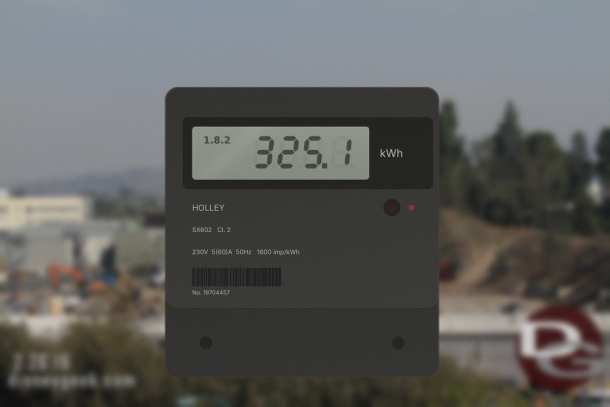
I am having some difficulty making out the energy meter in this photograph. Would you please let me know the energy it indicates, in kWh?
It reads 325.1 kWh
